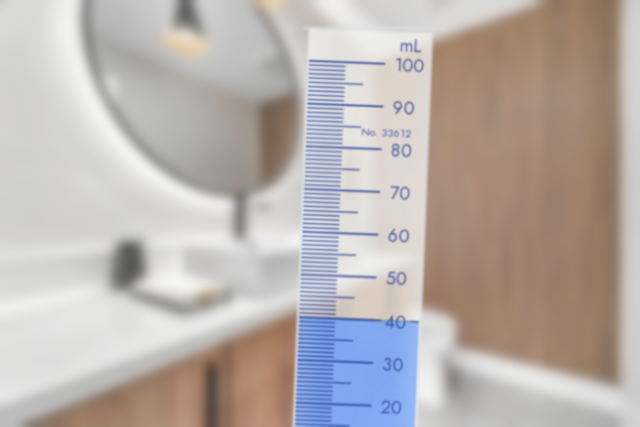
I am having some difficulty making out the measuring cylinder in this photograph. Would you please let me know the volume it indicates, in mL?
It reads 40 mL
